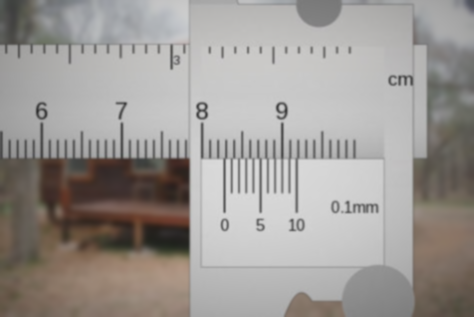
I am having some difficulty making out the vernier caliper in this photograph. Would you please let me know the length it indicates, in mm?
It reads 82.8 mm
